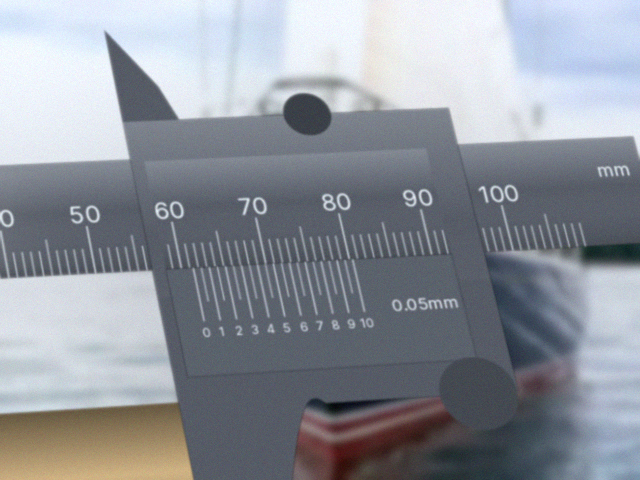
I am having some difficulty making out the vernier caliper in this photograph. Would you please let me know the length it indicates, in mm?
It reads 61.4 mm
